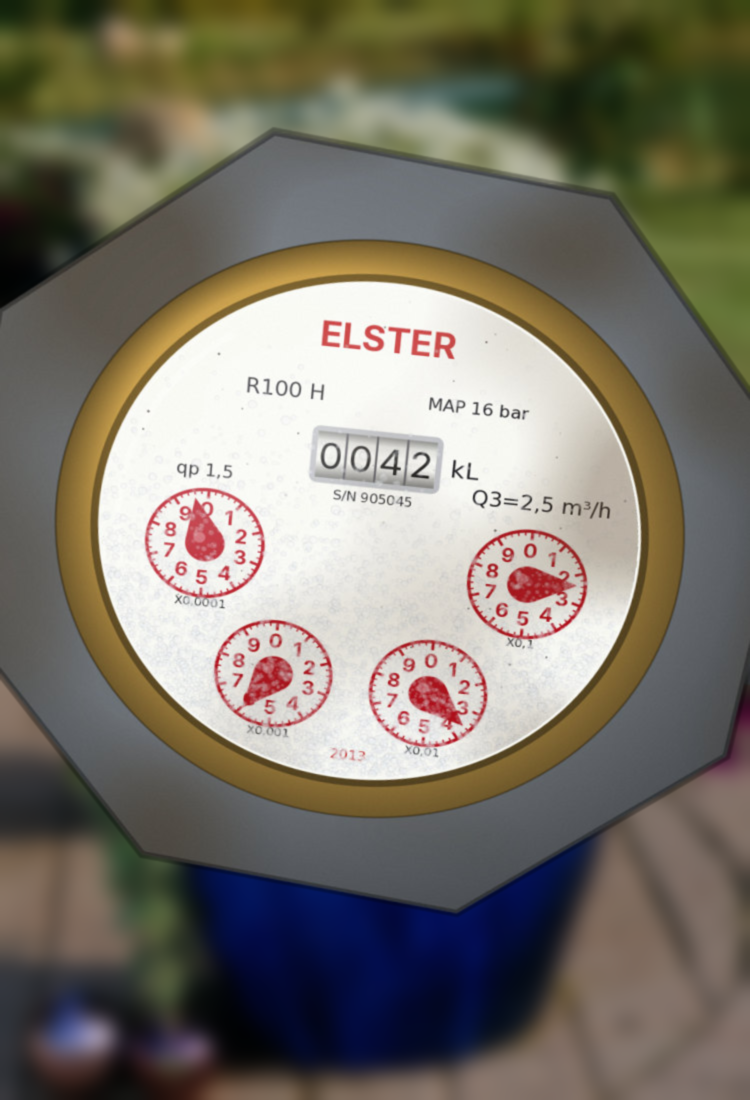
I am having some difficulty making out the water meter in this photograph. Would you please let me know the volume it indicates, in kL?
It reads 42.2359 kL
